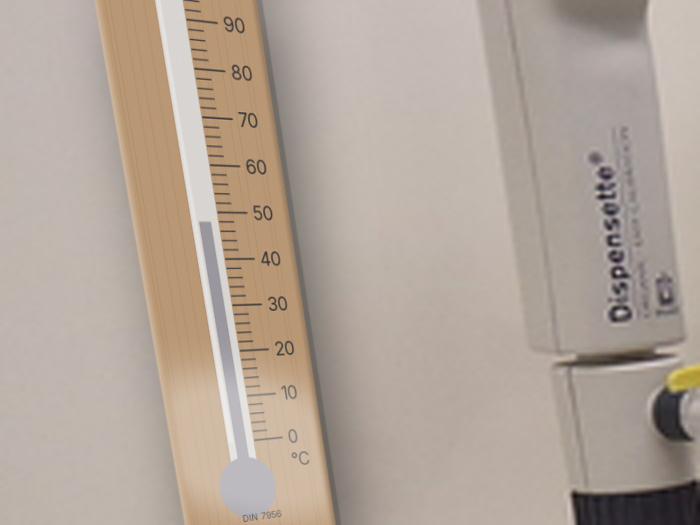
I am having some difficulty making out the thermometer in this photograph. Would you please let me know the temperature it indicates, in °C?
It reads 48 °C
